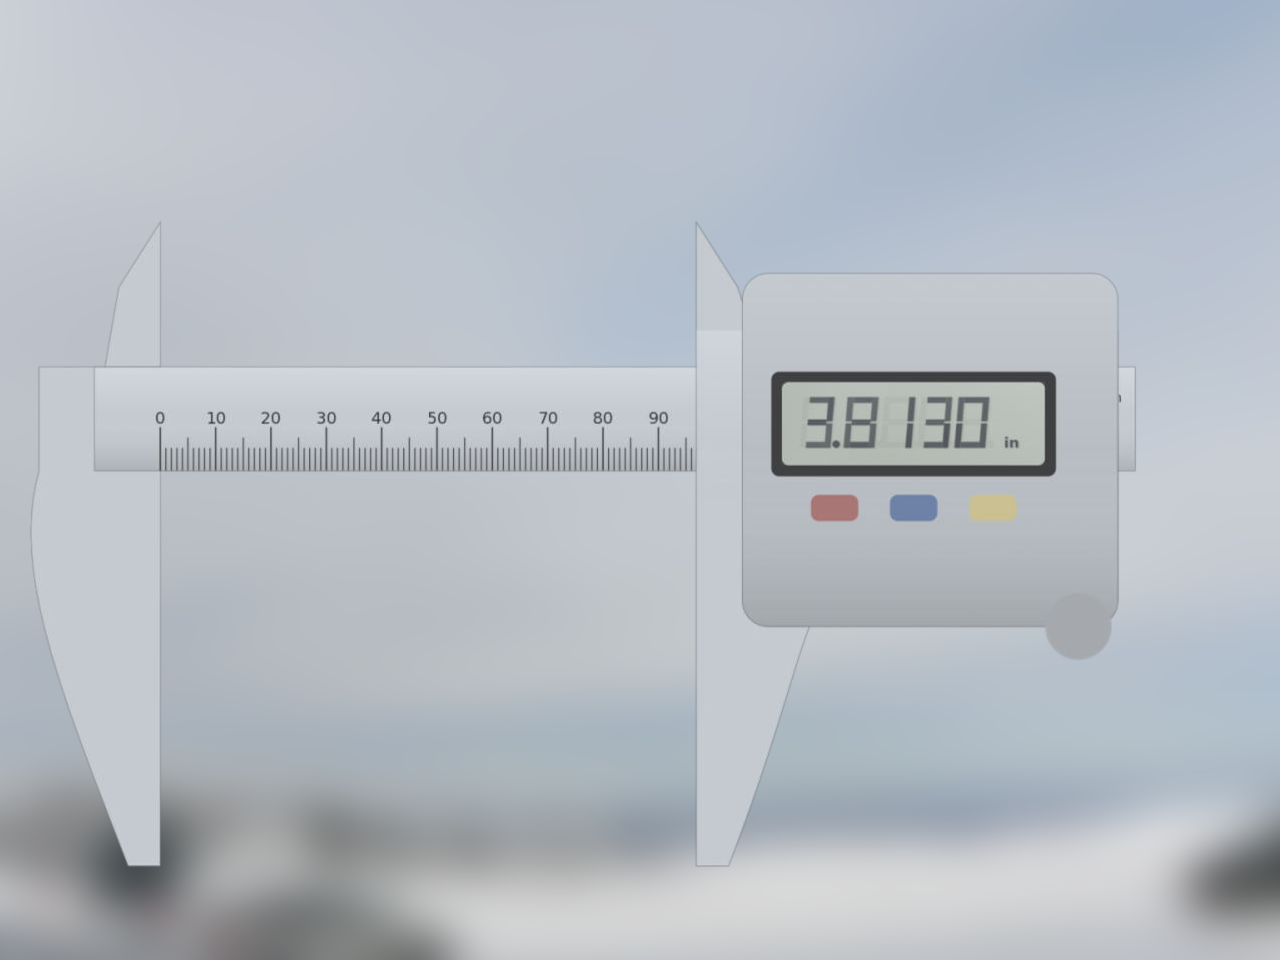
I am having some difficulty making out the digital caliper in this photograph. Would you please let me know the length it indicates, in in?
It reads 3.8130 in
